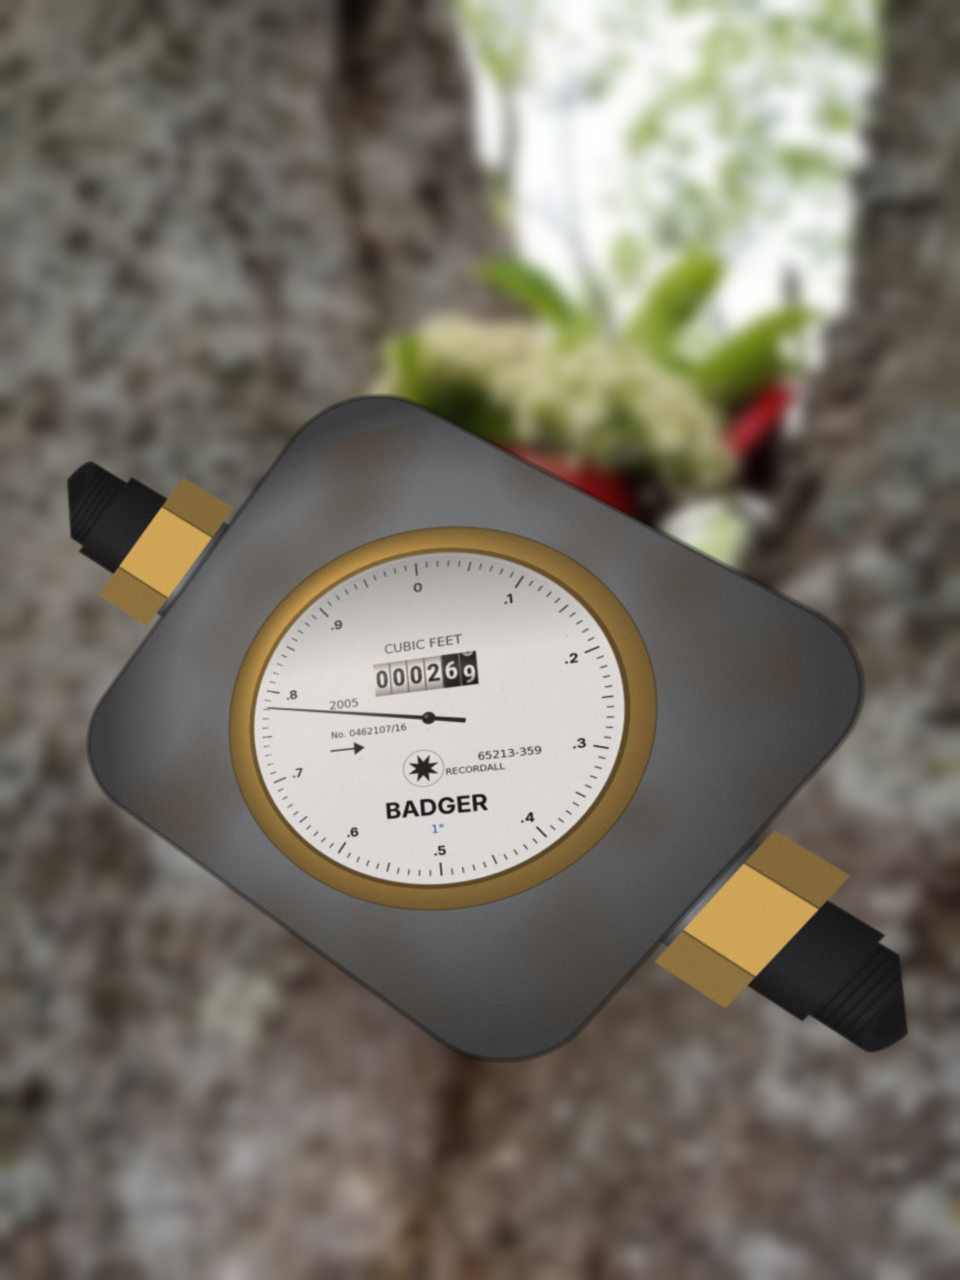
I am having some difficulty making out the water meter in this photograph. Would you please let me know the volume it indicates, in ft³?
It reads 268.78 ft³
